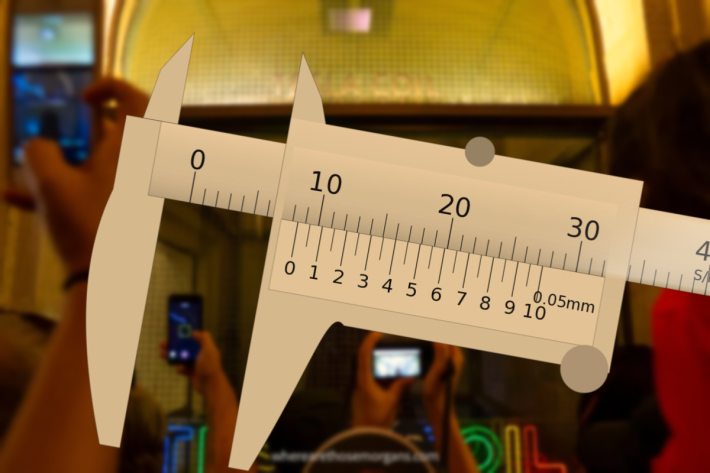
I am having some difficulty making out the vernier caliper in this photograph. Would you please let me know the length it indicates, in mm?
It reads 8.4 mm
